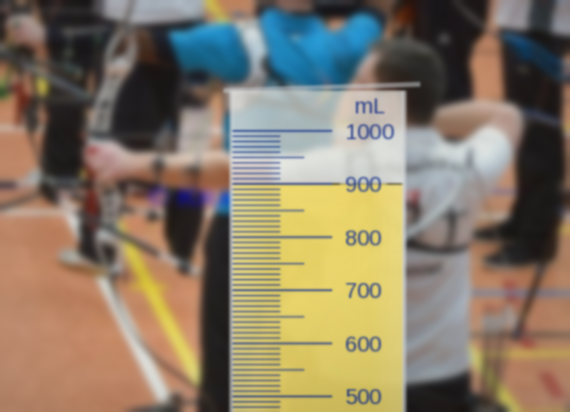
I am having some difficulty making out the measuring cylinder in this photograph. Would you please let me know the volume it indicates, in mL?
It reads 900 mL
